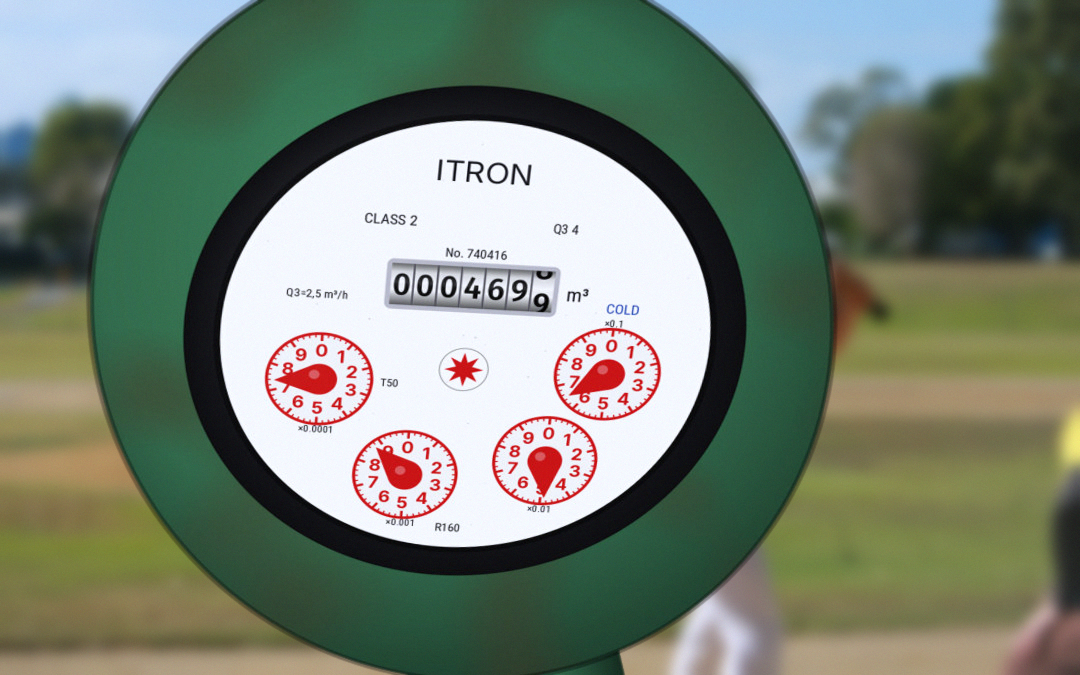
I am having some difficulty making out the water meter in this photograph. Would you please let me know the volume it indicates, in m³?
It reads 4698.6487 m³
